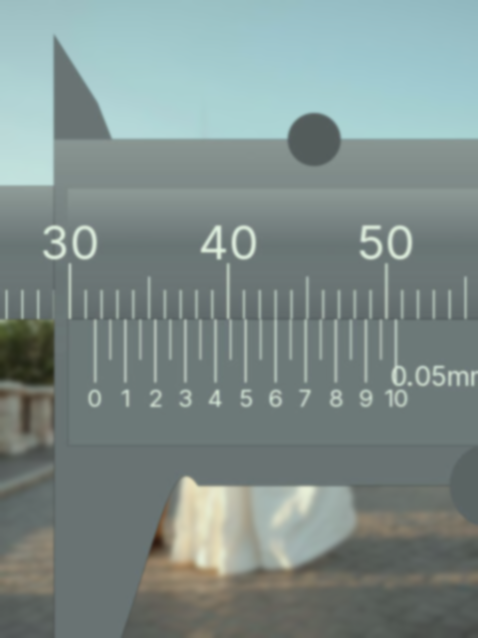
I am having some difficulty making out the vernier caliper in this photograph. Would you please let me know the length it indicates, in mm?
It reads 31.6 mm
